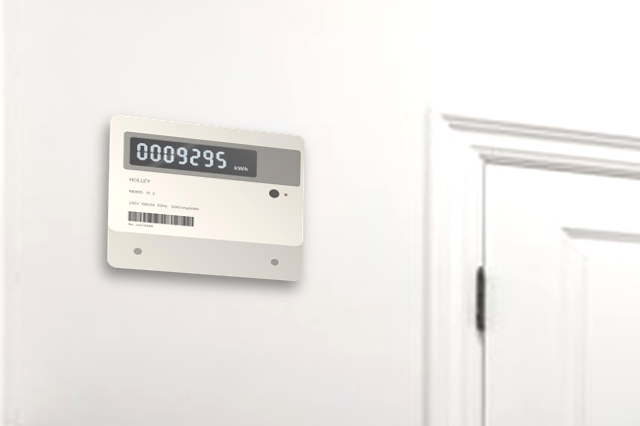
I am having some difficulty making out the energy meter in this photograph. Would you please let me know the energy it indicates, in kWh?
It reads 9295 kWh
